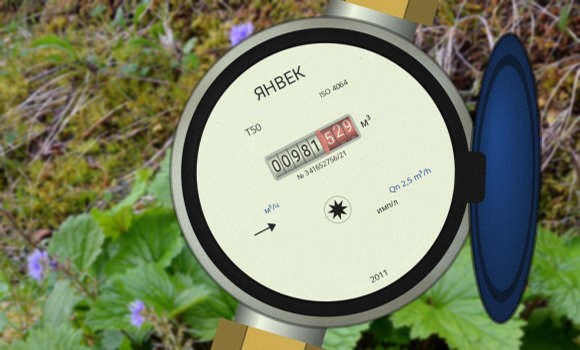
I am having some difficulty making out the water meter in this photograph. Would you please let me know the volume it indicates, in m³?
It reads 981.529 m³
